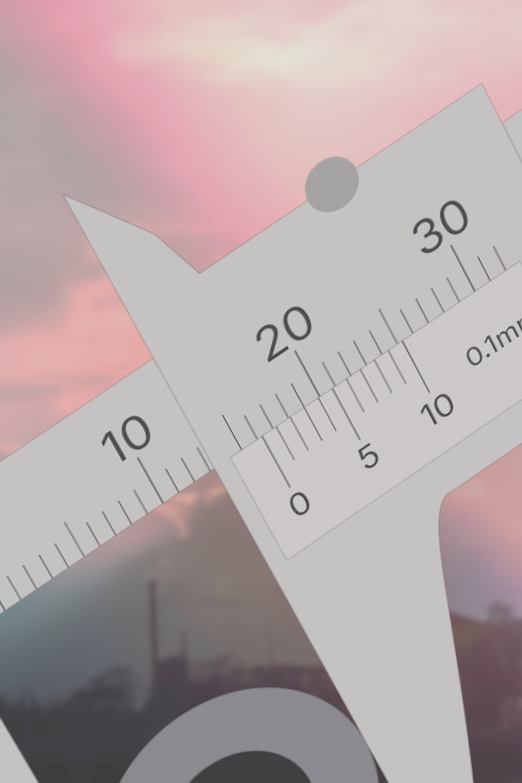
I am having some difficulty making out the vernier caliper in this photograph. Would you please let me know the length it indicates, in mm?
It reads 16.3 mm
